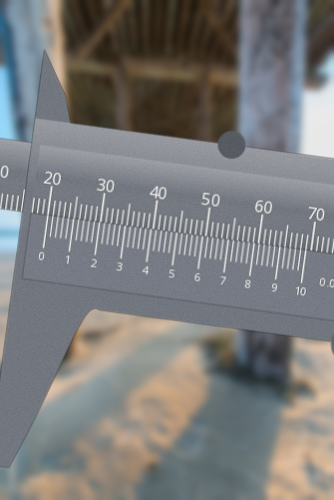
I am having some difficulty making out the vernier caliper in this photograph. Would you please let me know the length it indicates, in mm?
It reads 20.0 mm
